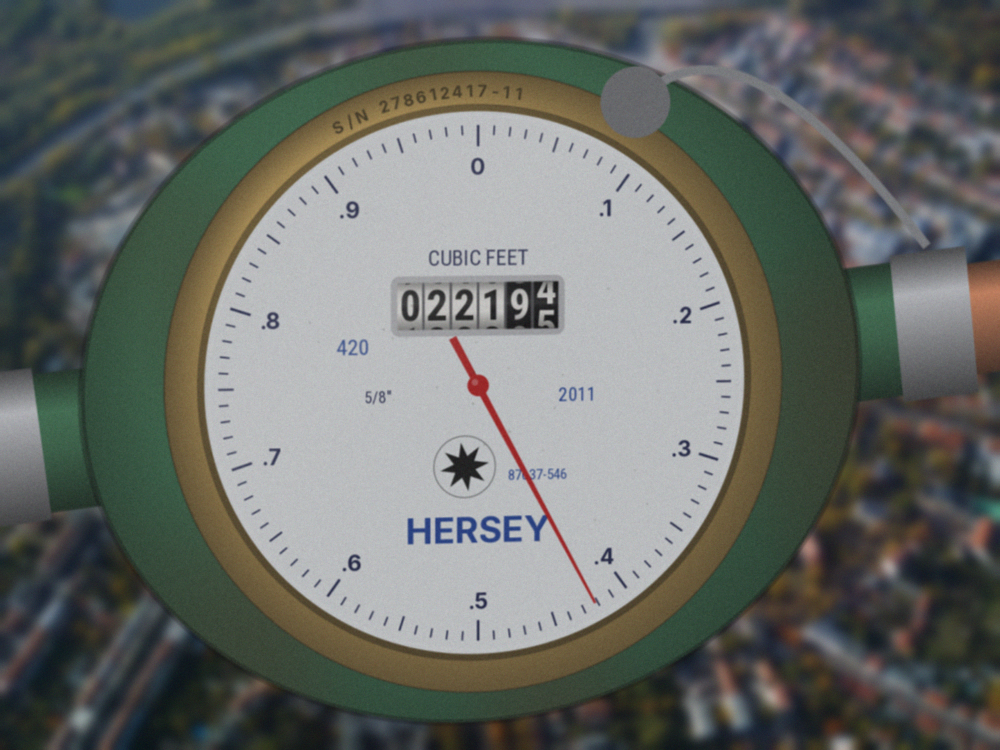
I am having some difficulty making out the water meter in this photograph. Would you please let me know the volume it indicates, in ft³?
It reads 22194.42 ft³
